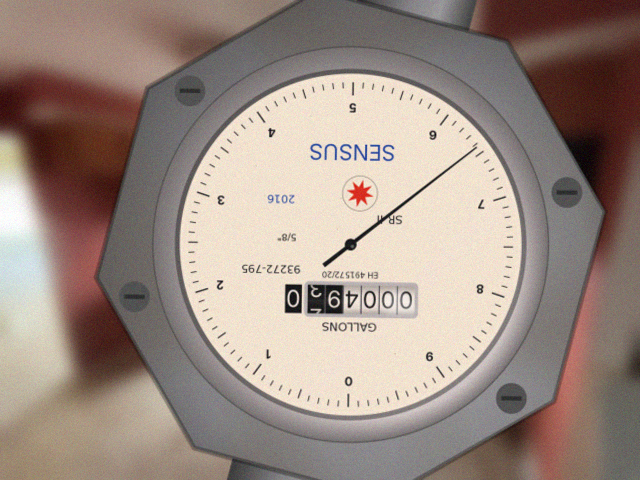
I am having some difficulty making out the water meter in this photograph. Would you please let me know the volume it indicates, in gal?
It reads 4926.4 gal
